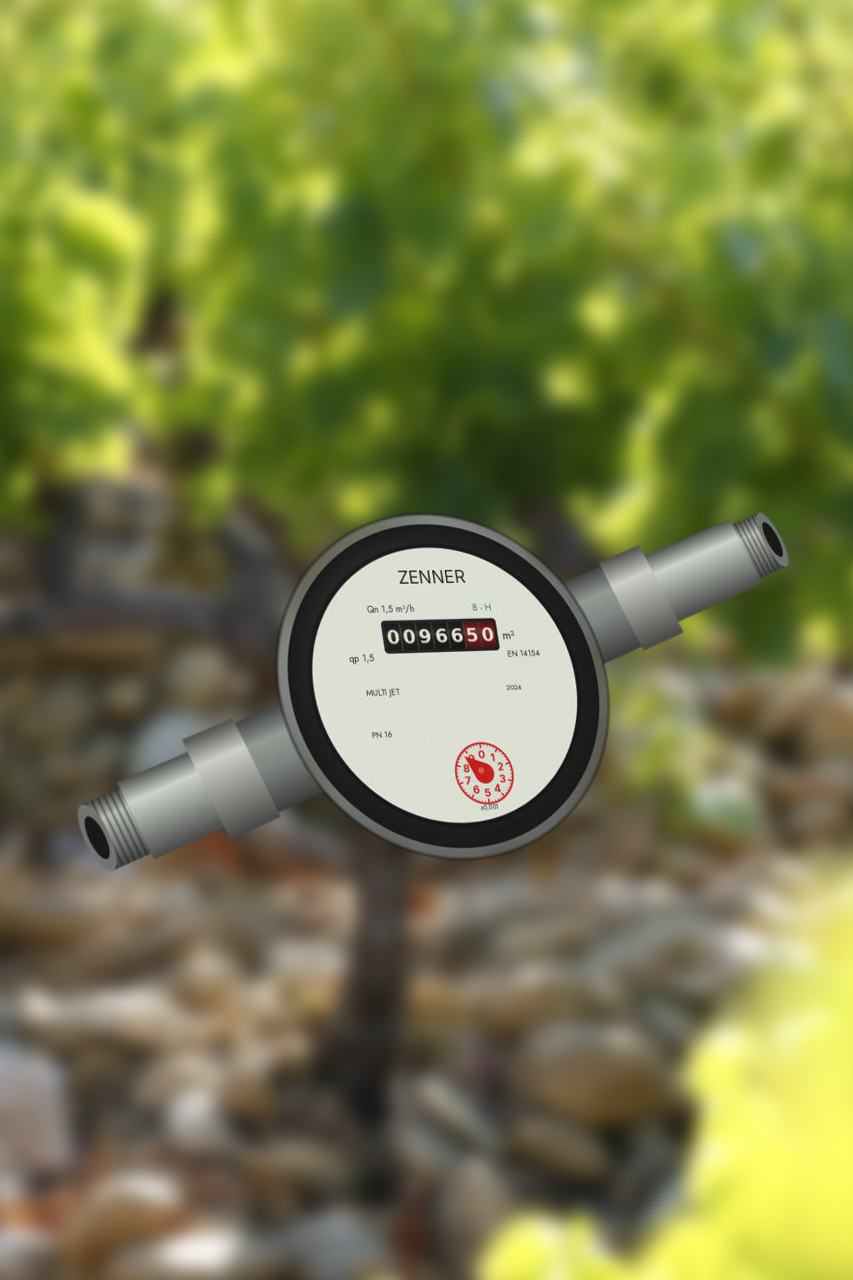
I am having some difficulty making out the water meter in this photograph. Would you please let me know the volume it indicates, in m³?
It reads 966.508 m³
